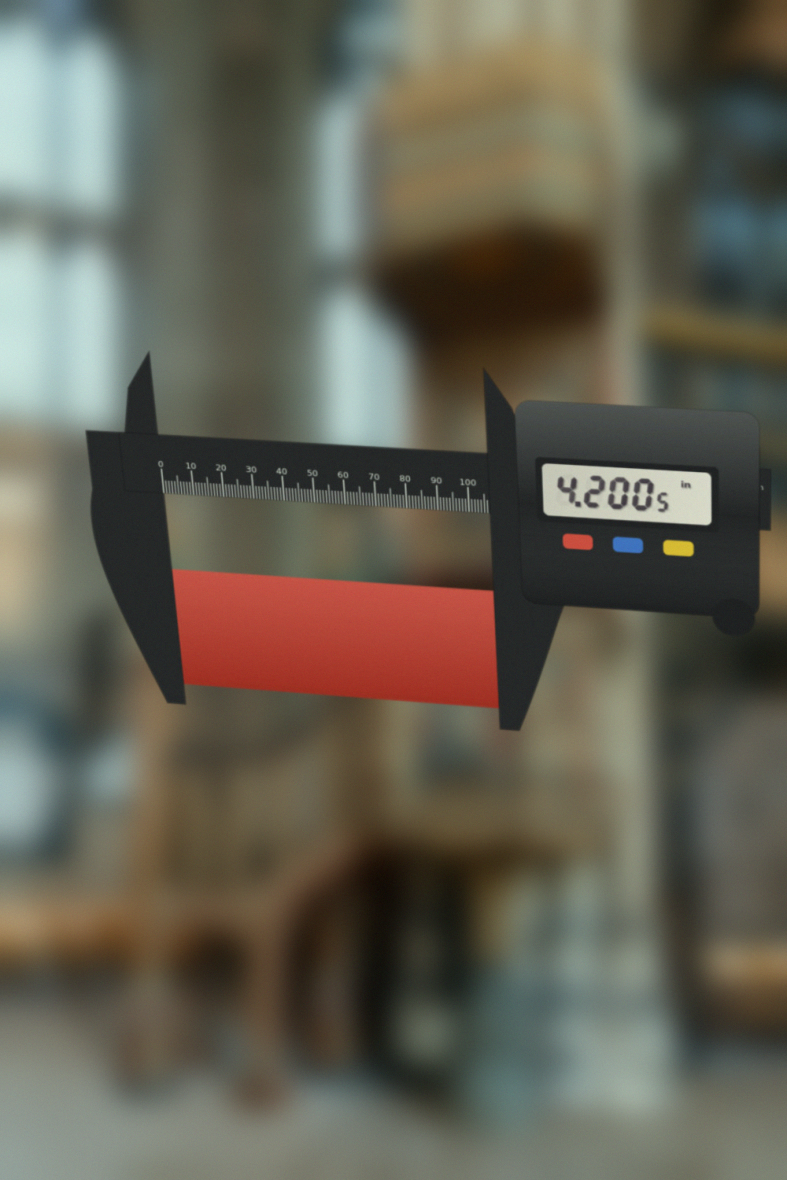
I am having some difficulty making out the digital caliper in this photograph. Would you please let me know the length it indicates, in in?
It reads 4.2005 in
